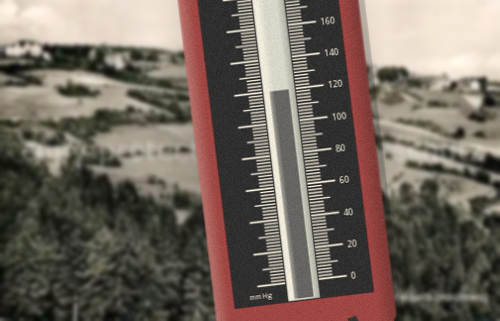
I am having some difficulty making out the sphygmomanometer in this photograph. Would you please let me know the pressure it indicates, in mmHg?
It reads 120 mmHg
